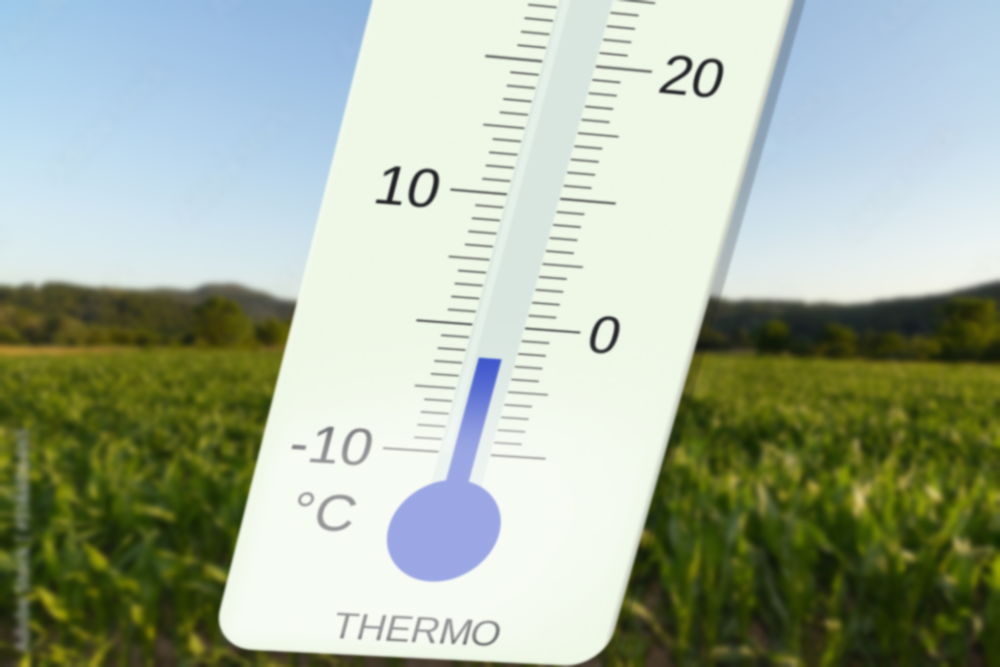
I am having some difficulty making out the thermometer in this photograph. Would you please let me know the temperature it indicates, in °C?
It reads -2.5 °C
